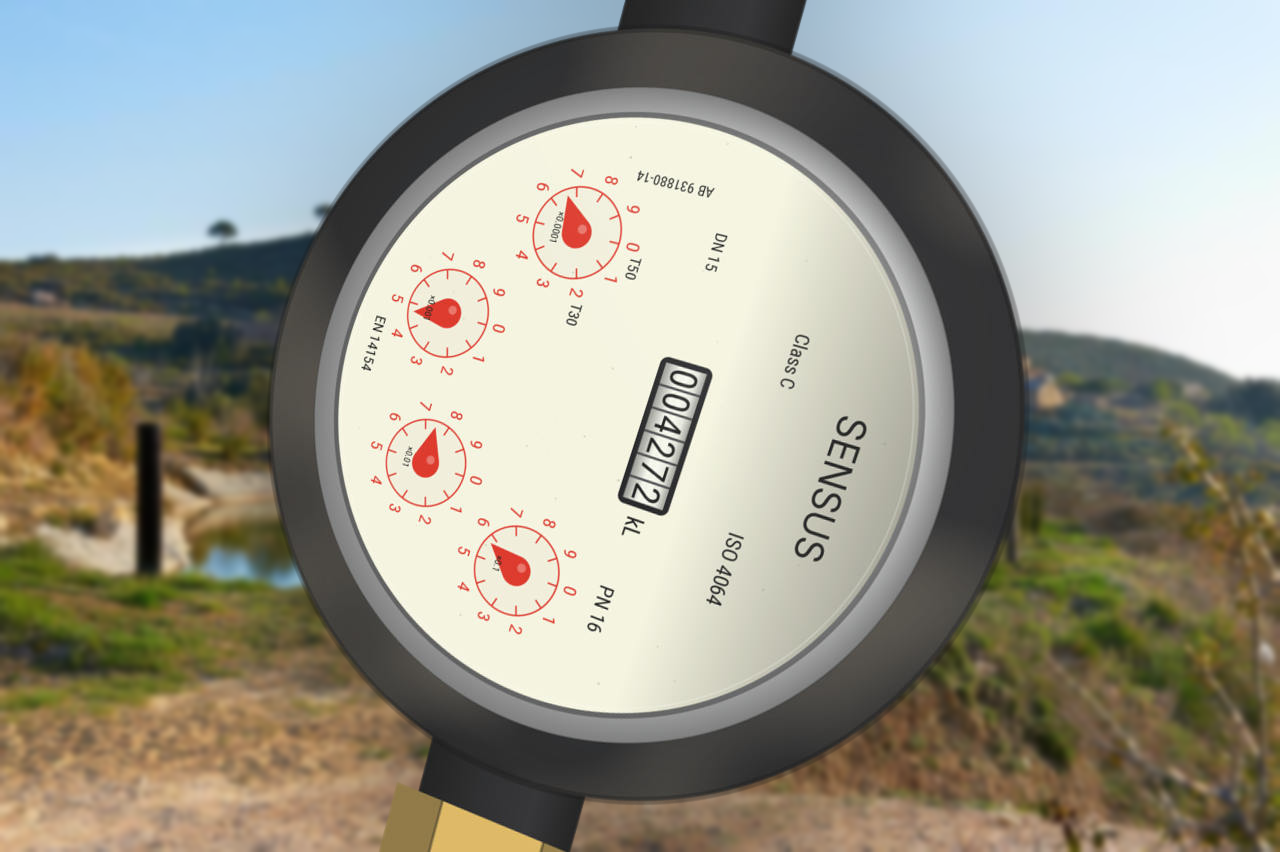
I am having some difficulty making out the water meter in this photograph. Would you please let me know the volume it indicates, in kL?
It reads 4272.5746 kL
